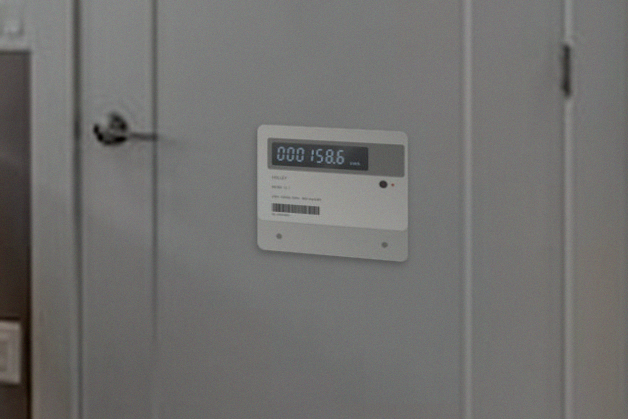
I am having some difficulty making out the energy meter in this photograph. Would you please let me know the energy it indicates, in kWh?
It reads 158.6 kWh
